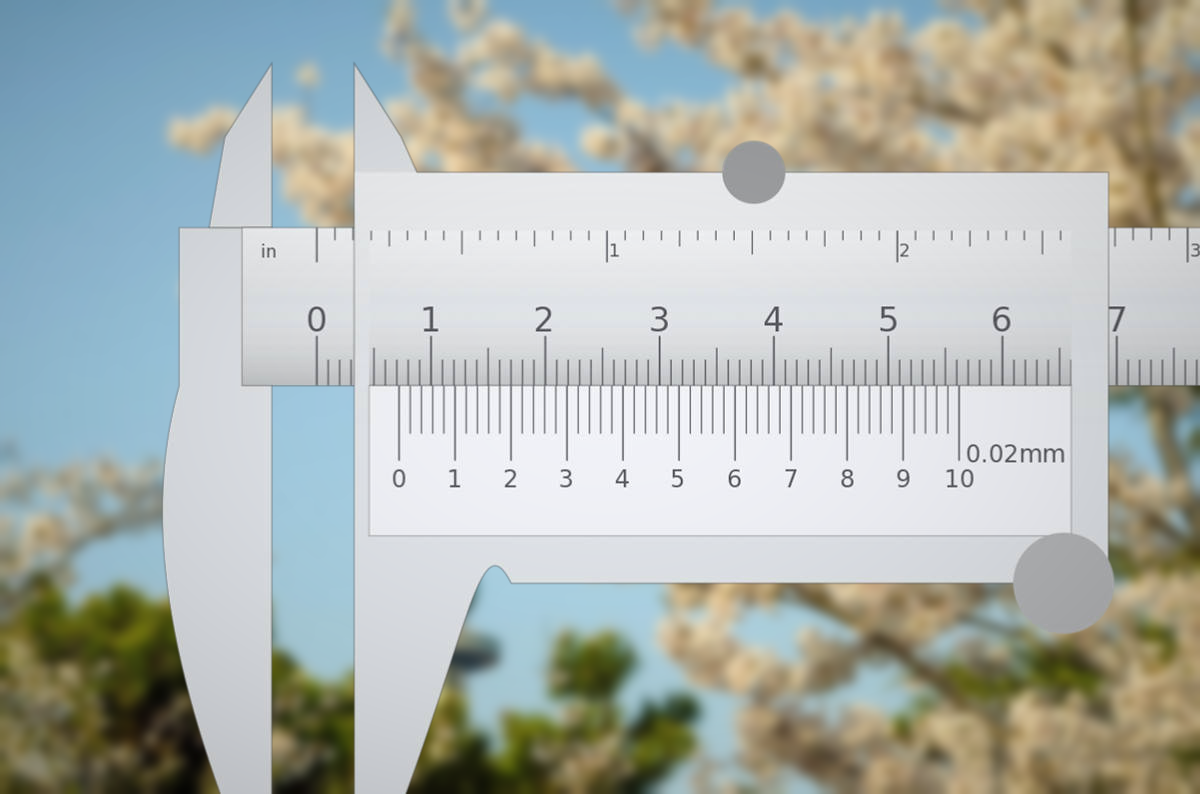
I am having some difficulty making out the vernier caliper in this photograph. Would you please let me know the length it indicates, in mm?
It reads 7.2 mm
